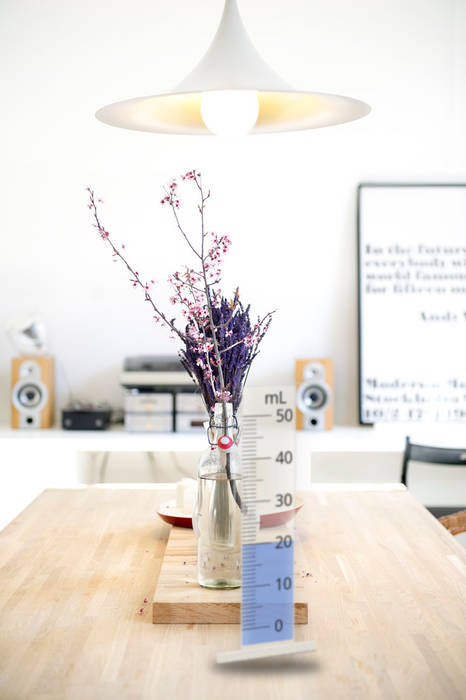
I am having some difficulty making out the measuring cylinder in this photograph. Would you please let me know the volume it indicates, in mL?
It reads 20 mL
